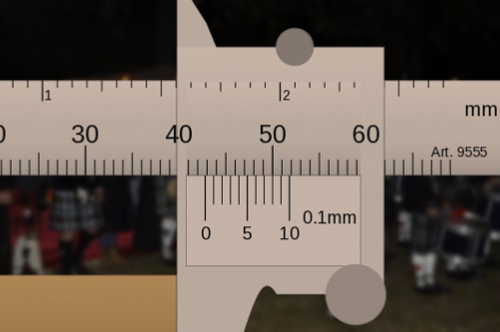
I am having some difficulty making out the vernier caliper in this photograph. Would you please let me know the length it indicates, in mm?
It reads 42.8 mm
